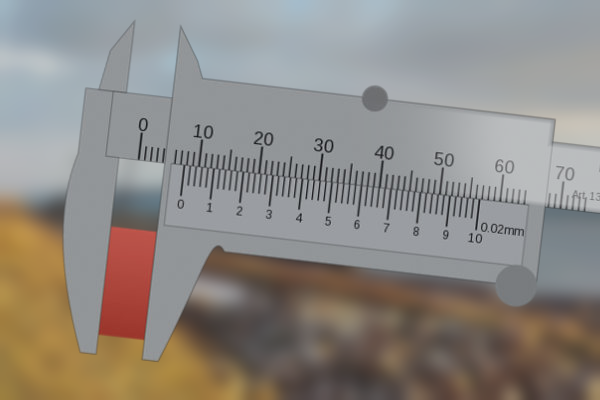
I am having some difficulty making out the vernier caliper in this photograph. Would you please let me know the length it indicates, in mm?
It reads 7.6 mm
